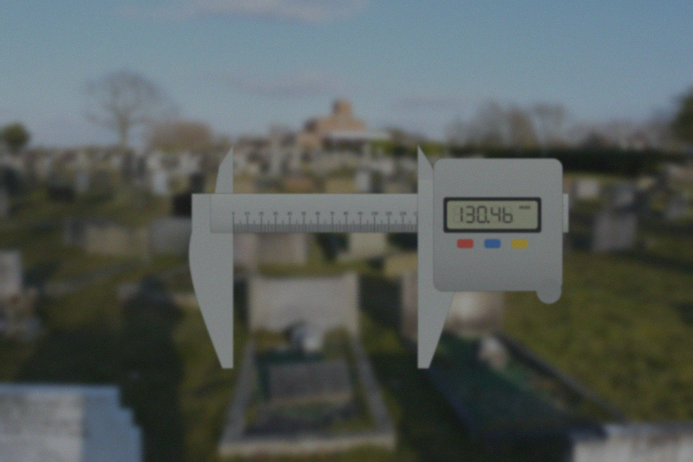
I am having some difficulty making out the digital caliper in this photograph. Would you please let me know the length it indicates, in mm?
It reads 130.46 mm
